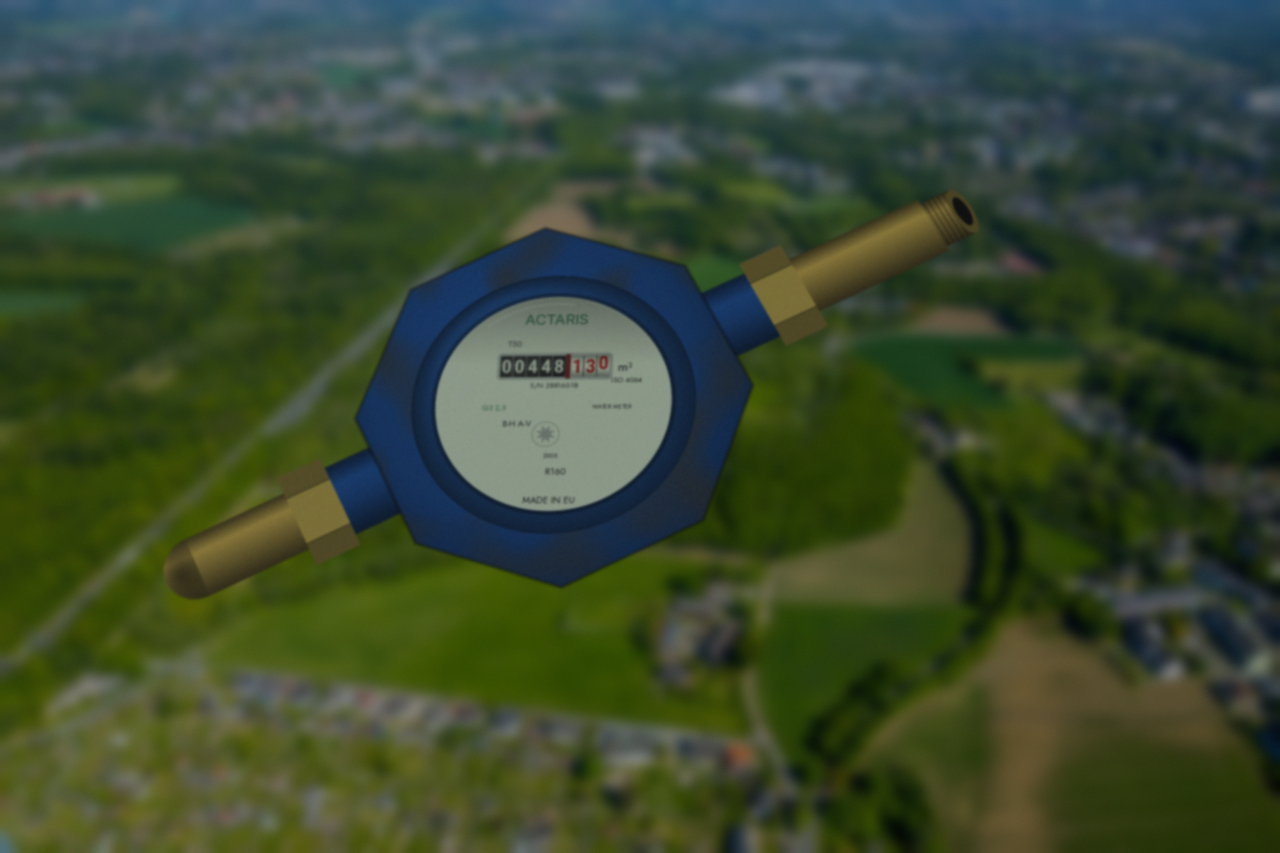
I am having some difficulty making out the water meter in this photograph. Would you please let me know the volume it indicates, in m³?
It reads 448.130 m³
